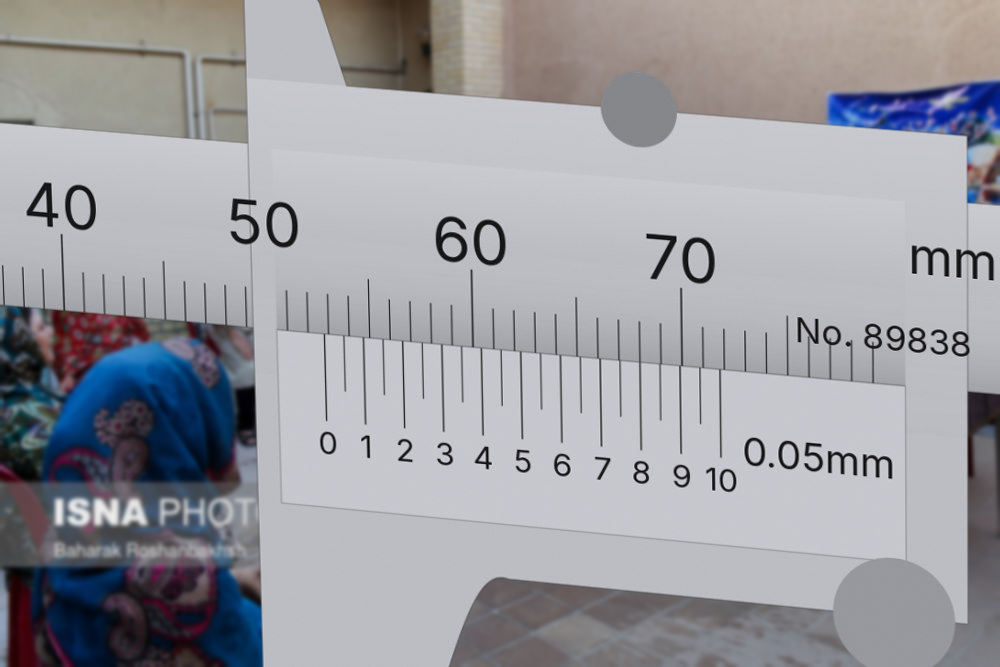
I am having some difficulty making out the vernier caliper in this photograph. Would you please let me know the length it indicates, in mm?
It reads 52.8 mm
